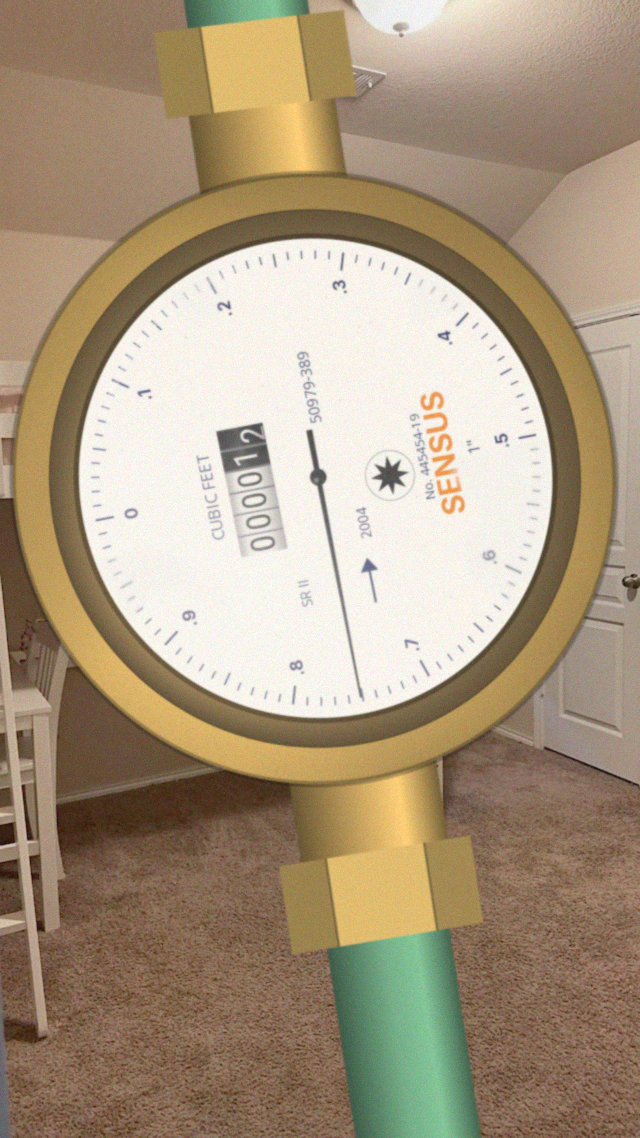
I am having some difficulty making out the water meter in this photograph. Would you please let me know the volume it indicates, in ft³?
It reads 11.75 ft³
